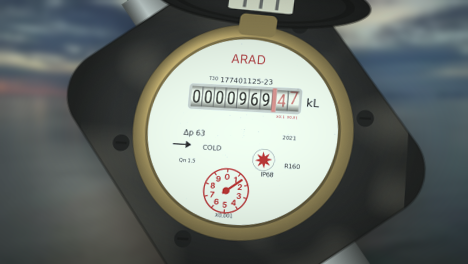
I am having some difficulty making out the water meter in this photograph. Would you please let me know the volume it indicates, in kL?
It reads 969.471 kL
